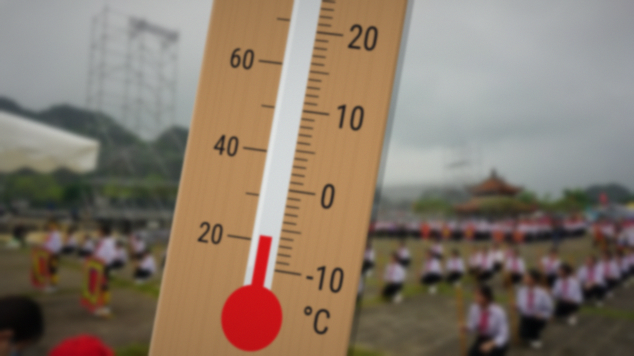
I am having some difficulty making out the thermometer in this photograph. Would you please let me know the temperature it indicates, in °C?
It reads -6 °C
